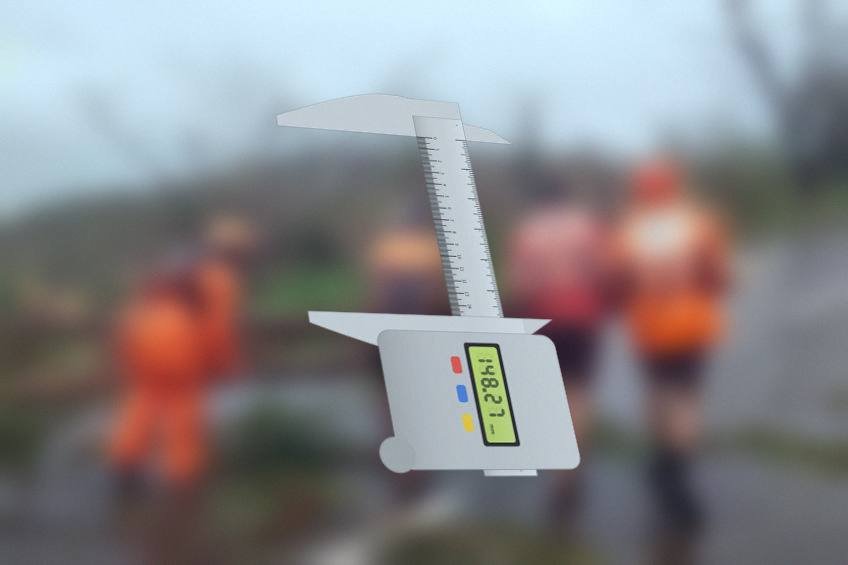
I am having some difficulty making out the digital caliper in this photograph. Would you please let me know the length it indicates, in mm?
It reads 148.27 mm
